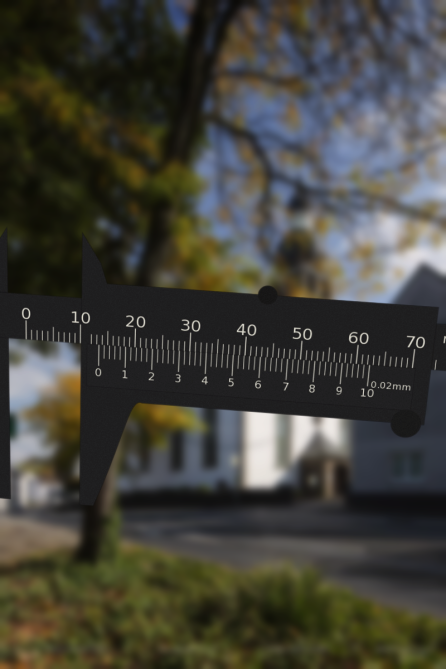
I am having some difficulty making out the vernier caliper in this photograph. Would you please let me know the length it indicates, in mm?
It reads 13.4 mm
